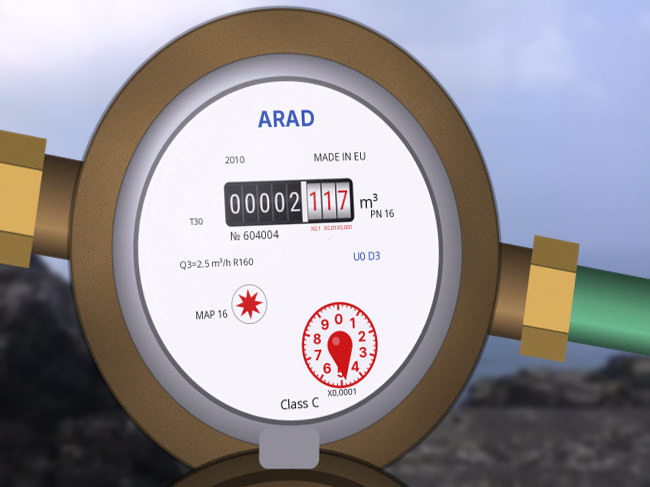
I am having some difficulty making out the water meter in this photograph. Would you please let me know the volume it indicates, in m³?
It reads 2.1174 m³
